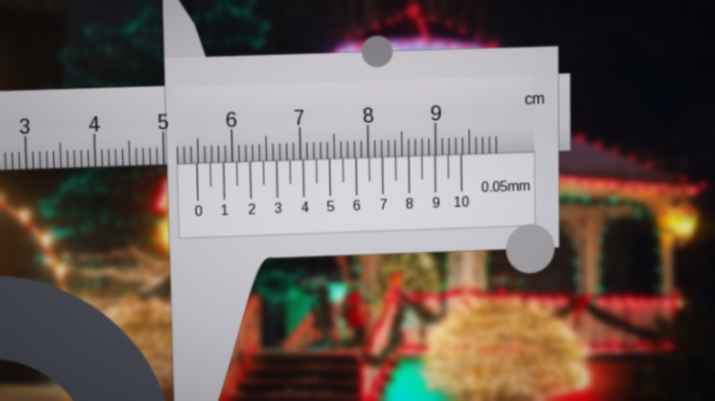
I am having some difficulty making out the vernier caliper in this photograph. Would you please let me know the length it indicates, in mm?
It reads 54.8 mm
